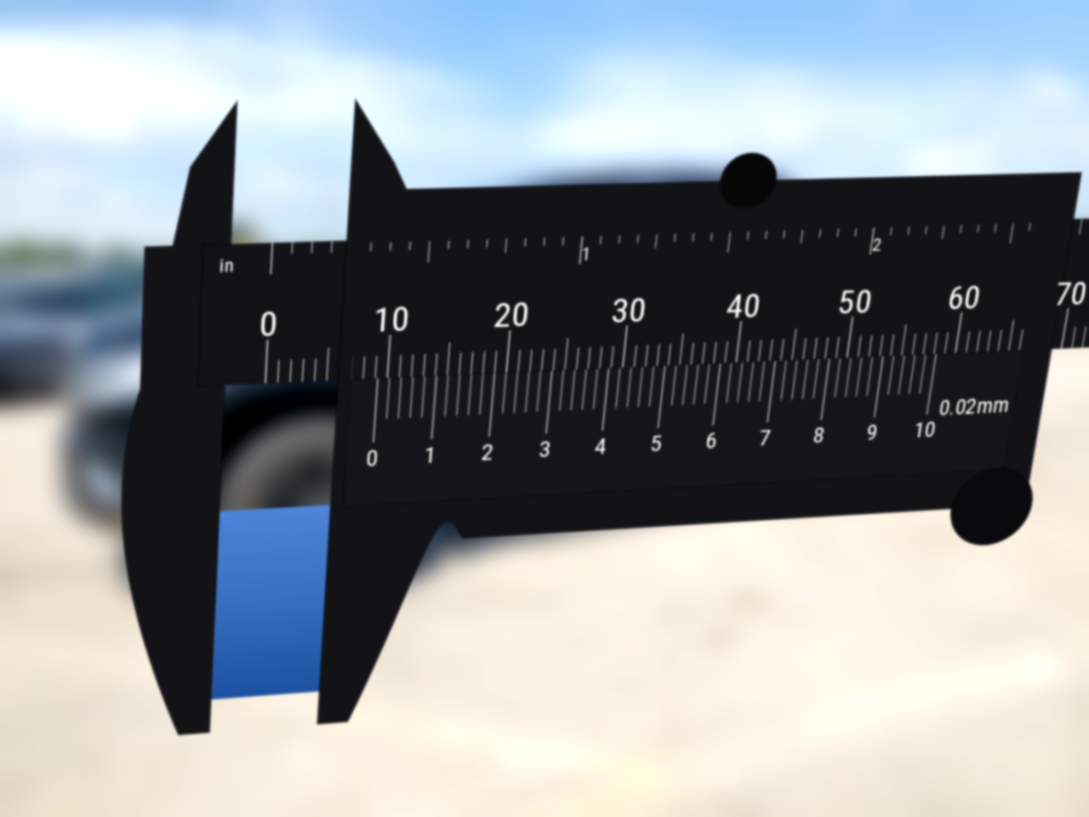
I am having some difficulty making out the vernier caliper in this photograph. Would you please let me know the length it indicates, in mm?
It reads 9.2 mm
